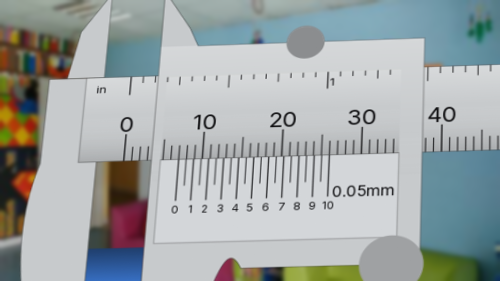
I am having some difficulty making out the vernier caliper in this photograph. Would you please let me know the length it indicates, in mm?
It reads 7.0 mm
